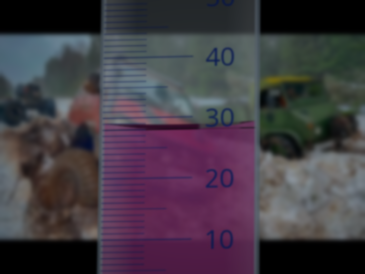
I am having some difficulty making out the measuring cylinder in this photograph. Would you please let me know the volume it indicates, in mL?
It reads 28 mL
